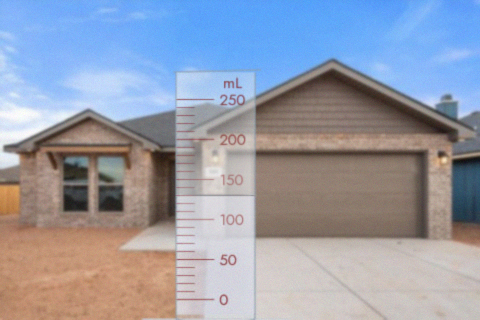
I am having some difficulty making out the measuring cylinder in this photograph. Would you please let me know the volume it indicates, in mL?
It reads 130 mL
